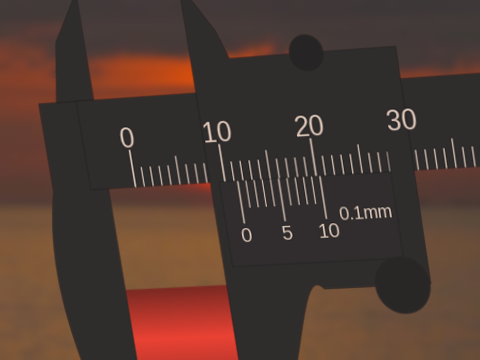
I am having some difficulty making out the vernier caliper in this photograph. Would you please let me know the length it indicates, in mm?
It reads 11.4 mm
